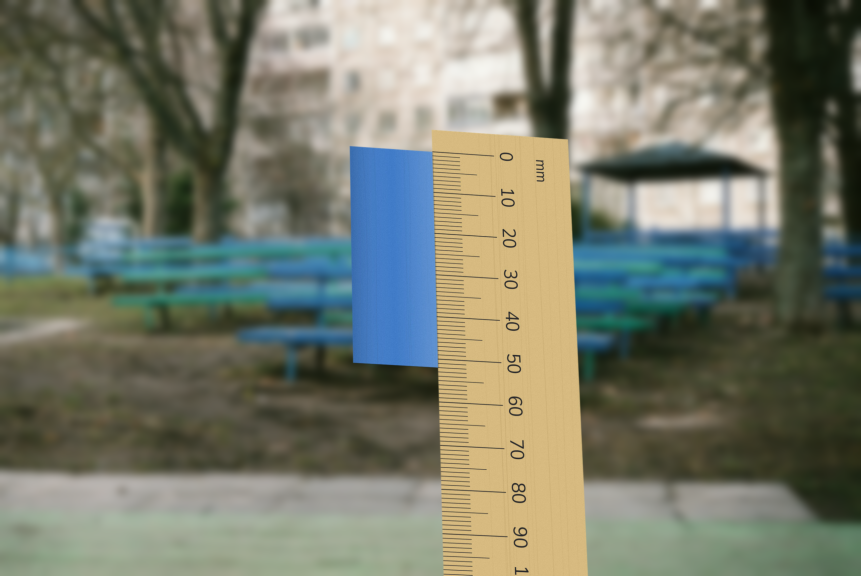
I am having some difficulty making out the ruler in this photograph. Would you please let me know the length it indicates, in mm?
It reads 52 mm
